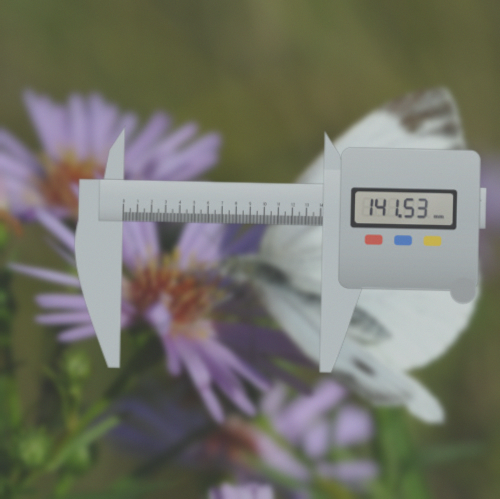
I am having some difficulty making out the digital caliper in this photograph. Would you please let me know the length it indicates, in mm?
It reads 141.53 mm
